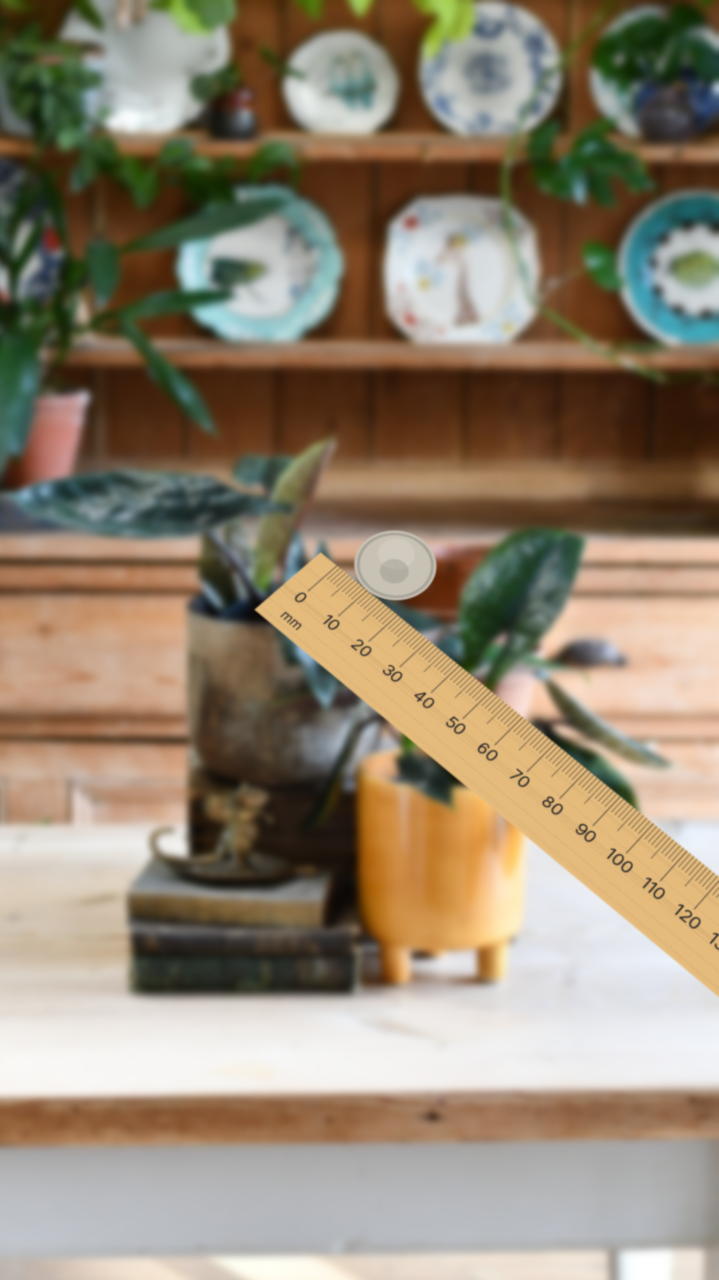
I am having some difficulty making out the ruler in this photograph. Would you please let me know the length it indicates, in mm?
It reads 20 mm
